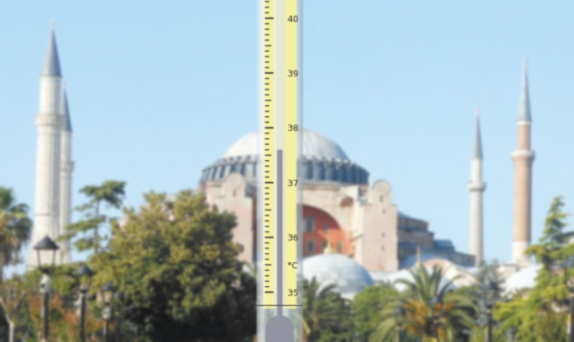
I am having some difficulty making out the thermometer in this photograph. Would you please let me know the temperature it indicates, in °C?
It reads 37.6 °C
